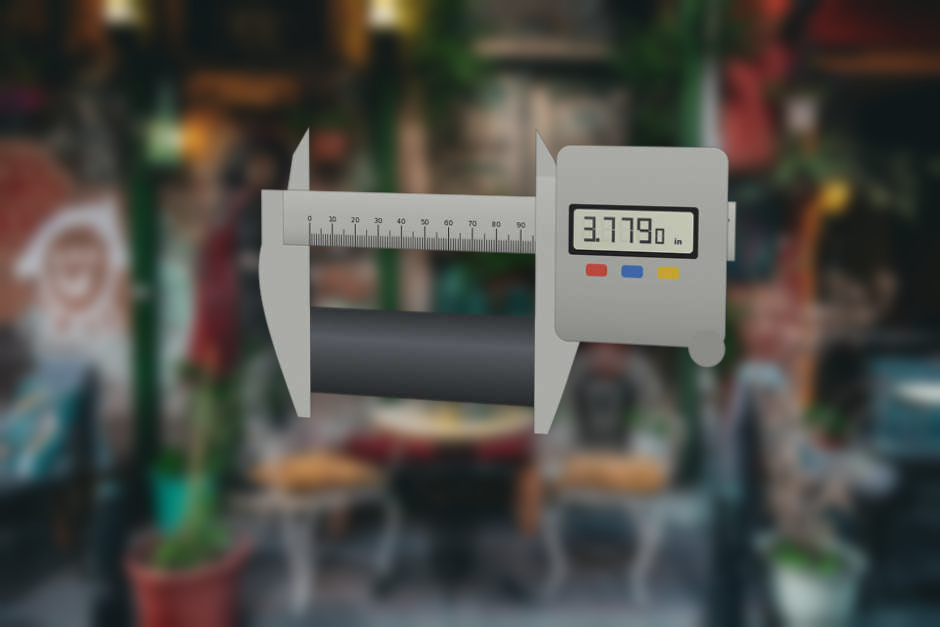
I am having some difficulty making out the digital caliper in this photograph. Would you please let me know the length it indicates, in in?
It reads 3.7790 in
